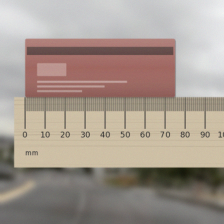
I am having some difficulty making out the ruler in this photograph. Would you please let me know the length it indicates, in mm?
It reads 75 mm
